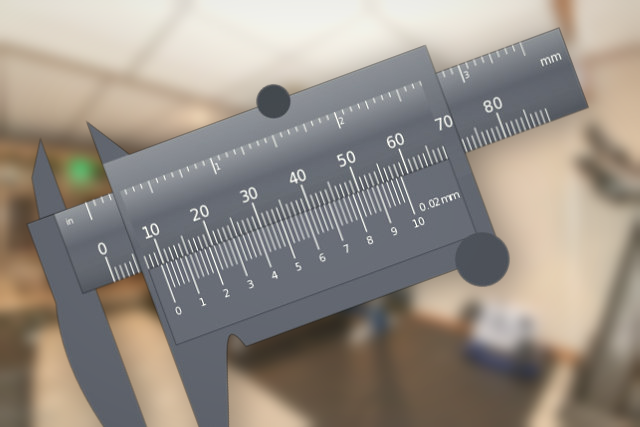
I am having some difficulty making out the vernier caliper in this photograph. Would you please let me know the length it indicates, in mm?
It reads 9.5 mm
